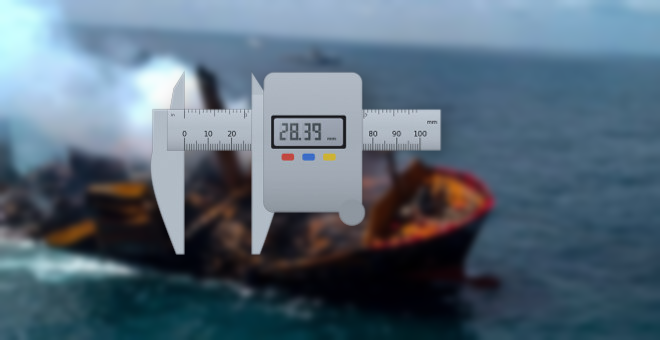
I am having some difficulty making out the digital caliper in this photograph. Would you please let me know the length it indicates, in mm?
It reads 28.39 mm
